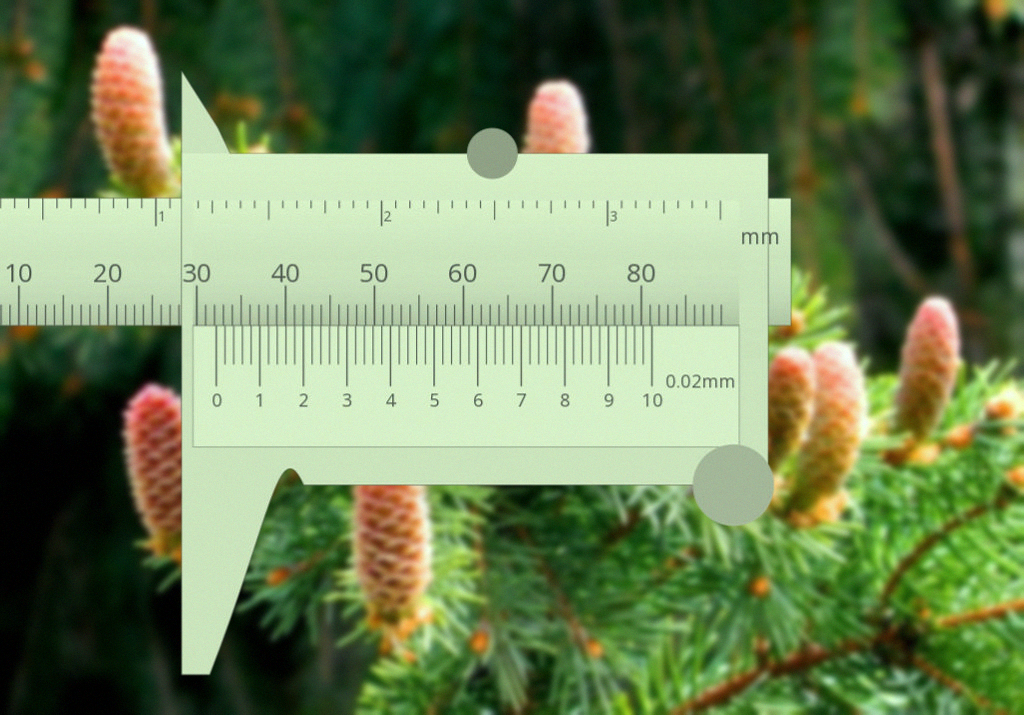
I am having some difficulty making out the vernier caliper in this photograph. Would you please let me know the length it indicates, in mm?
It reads 32.2 mm
